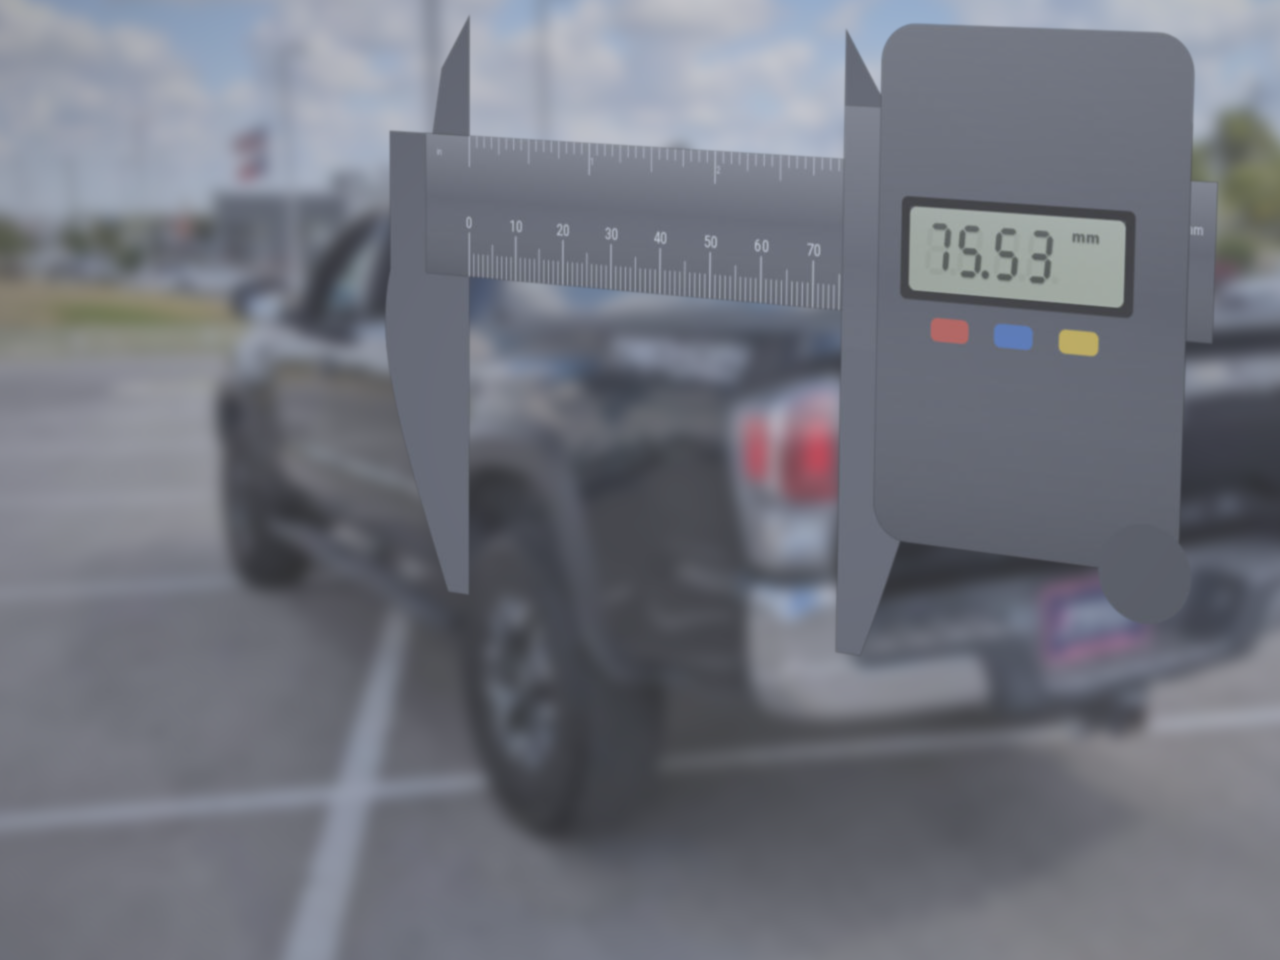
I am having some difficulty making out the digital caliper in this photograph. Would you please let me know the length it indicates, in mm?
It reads 75.53 mm
